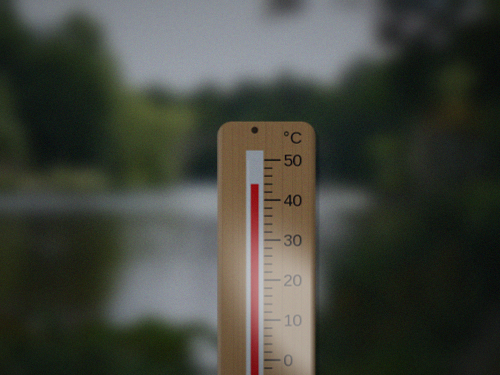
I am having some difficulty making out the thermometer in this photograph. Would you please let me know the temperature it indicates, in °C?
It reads 44 °C
